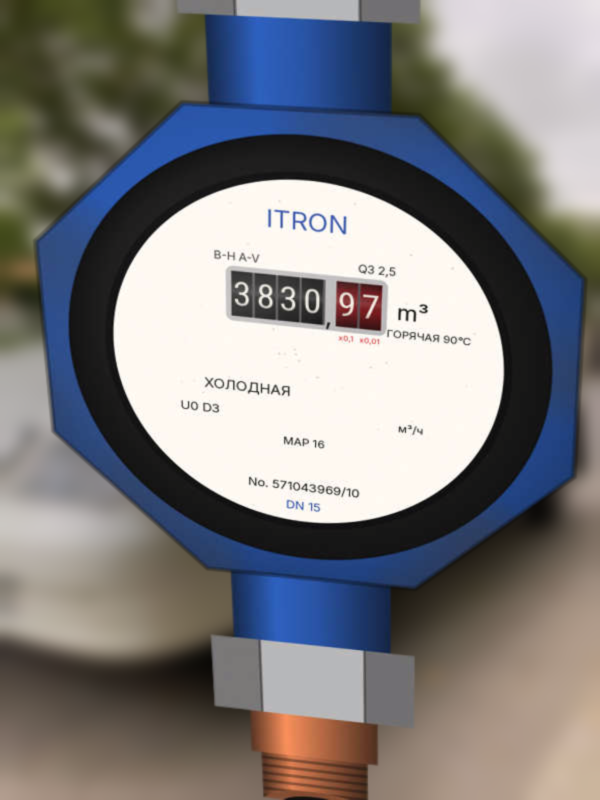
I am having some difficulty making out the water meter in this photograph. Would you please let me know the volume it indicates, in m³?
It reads 3830.97 m³
